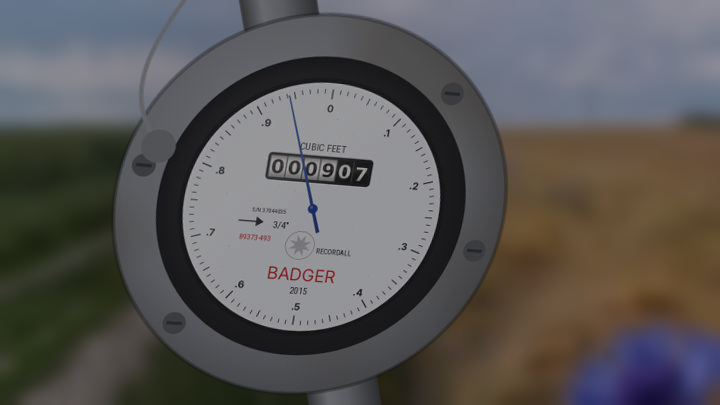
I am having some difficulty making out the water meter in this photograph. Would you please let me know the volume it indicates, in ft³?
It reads 906.94 ft³
